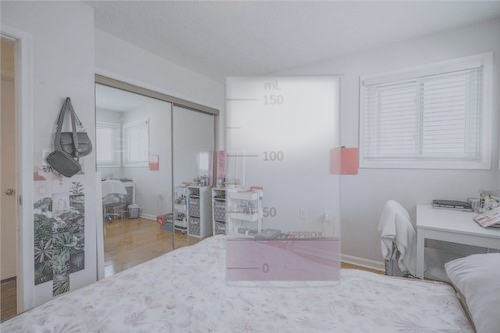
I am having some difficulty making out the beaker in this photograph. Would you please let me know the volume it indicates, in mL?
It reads 25 mL
